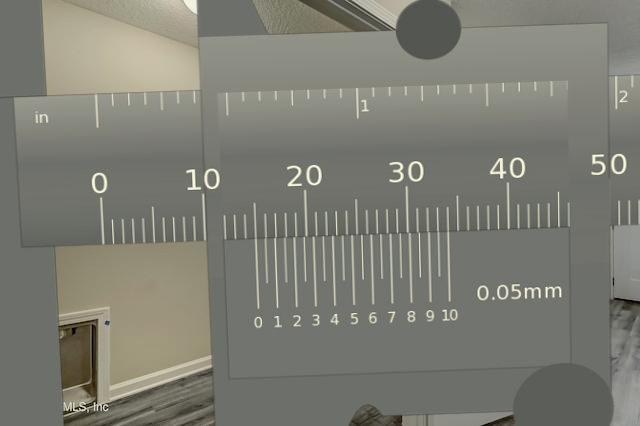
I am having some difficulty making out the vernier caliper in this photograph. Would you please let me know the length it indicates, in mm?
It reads 15.0 mm
